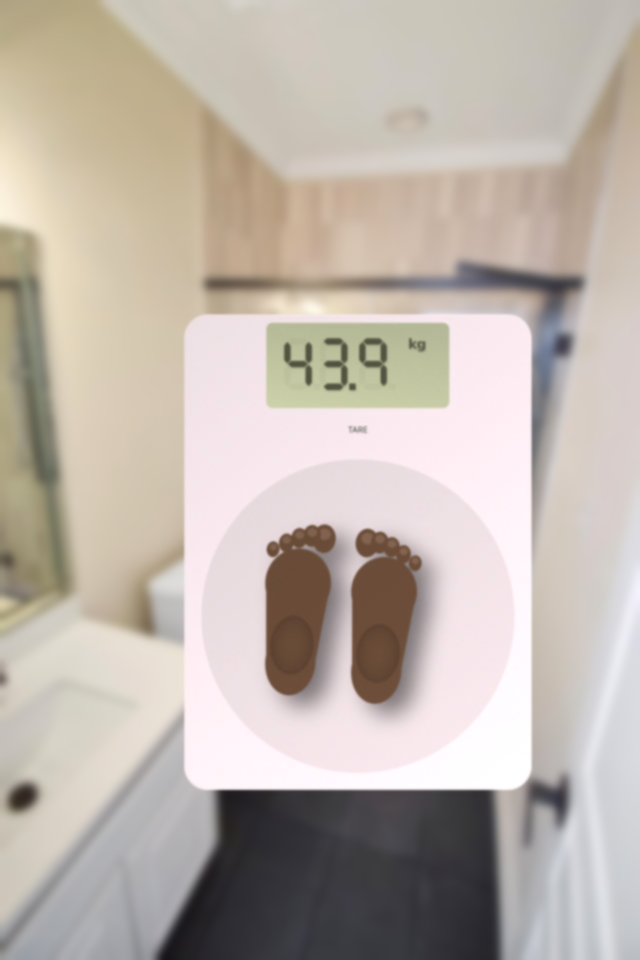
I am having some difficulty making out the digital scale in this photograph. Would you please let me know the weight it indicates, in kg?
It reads 43.9 kg
